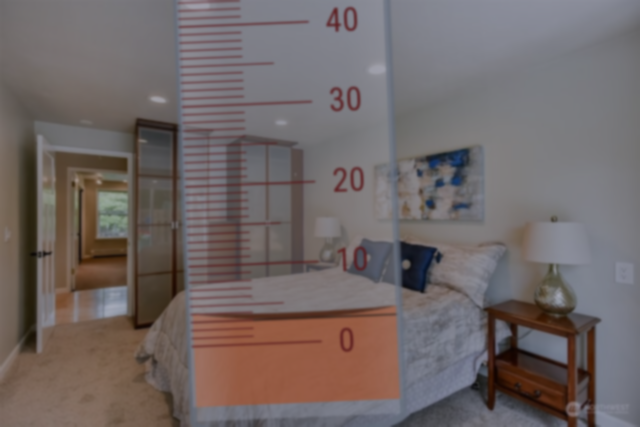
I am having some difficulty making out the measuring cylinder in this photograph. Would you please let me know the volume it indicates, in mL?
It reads 3 mL
